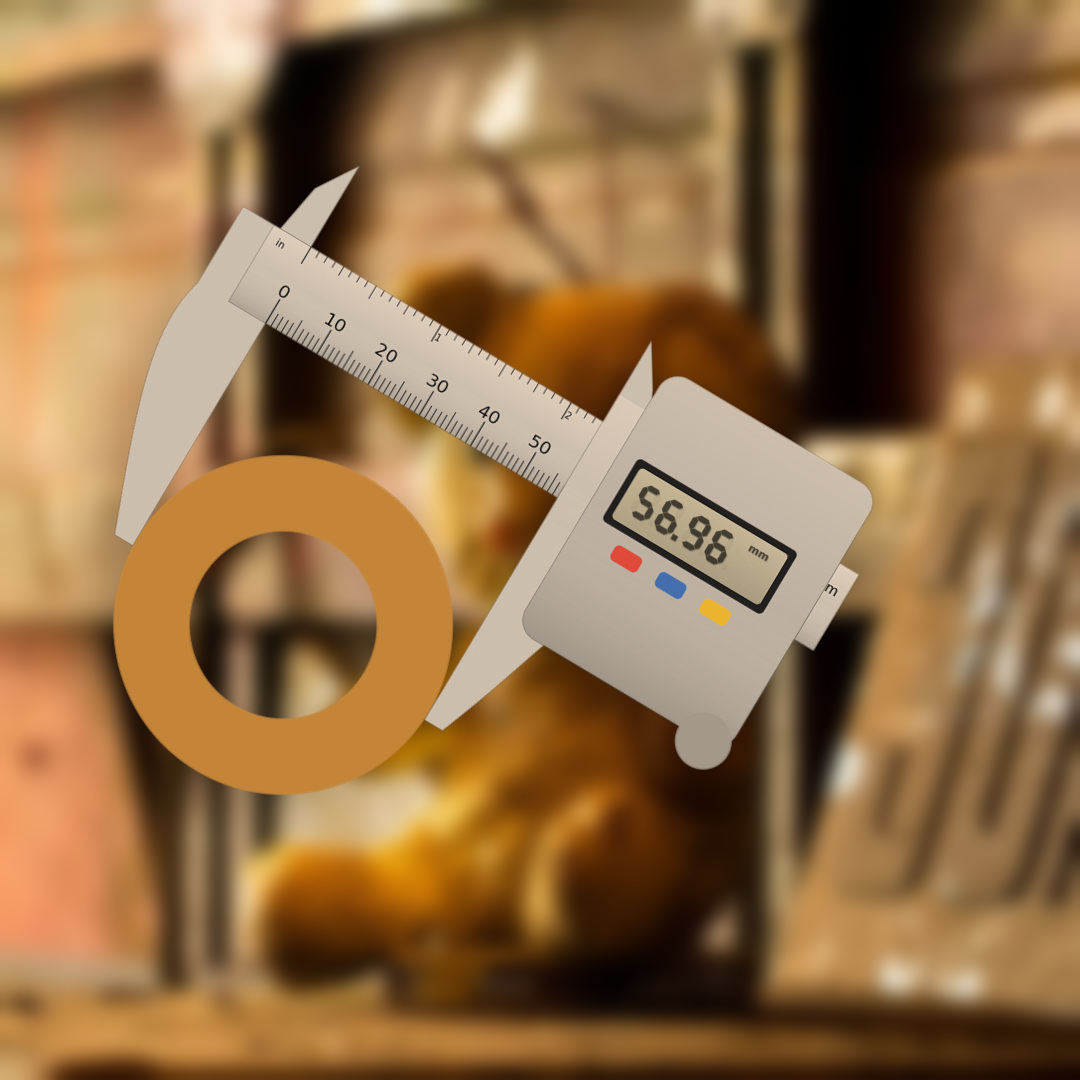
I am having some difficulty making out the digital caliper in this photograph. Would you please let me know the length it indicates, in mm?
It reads 56.96 mm
